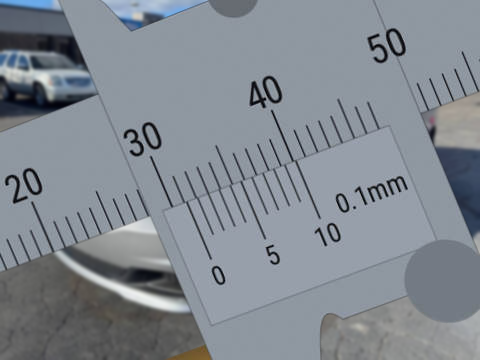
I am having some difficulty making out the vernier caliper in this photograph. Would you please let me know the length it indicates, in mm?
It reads 31.2 mm
